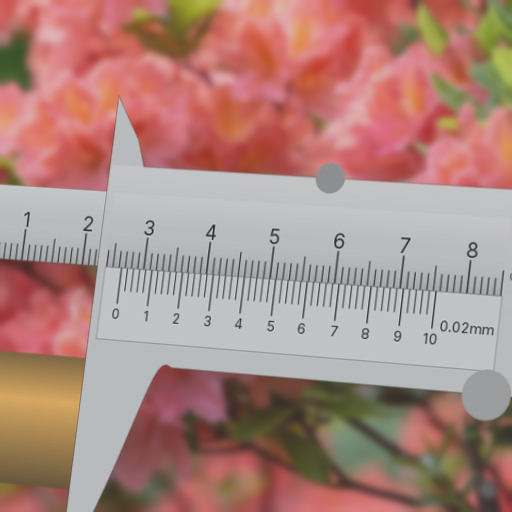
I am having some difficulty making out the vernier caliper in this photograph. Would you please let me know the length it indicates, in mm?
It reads 26.4 mm
